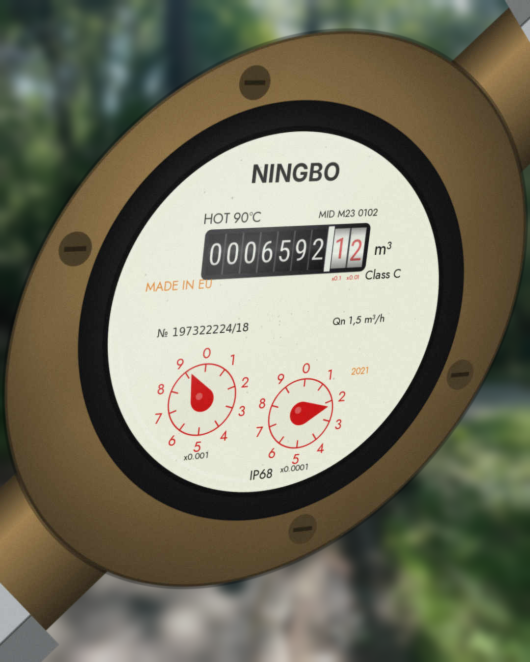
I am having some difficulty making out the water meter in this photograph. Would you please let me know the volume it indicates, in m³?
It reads 6592.1192 m³
